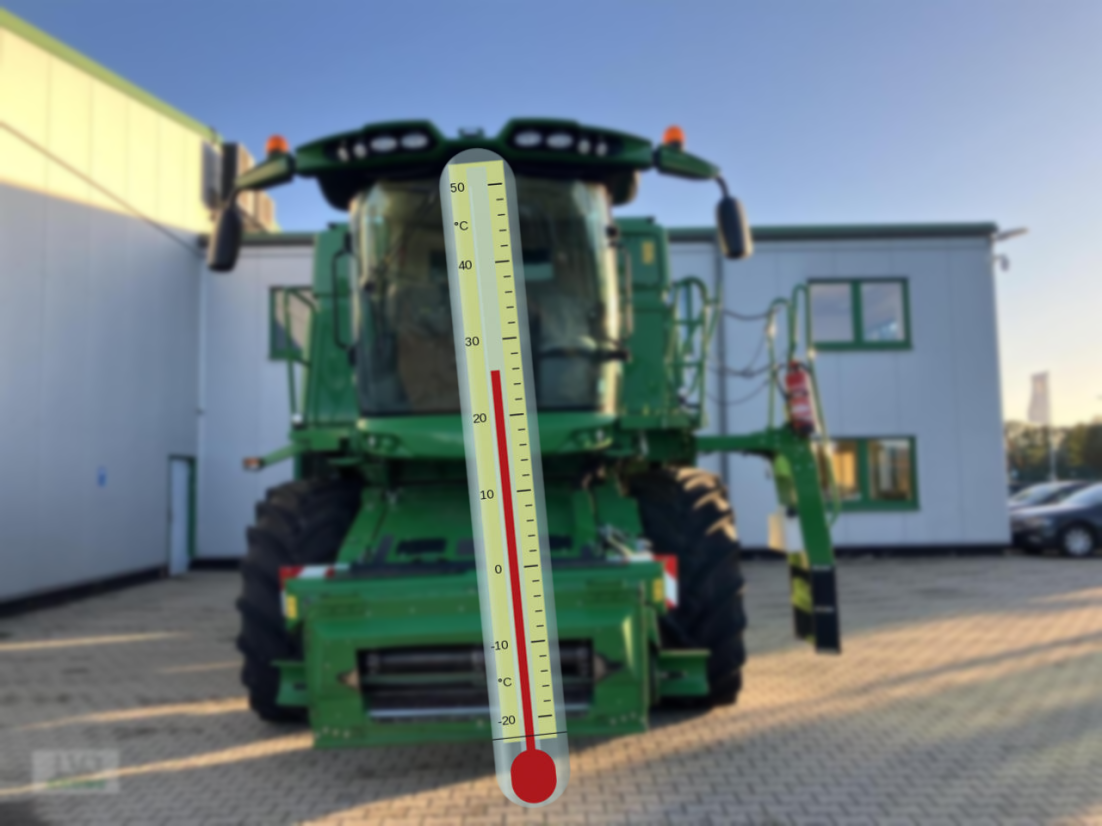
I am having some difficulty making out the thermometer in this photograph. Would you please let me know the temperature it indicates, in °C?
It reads 26 °C
